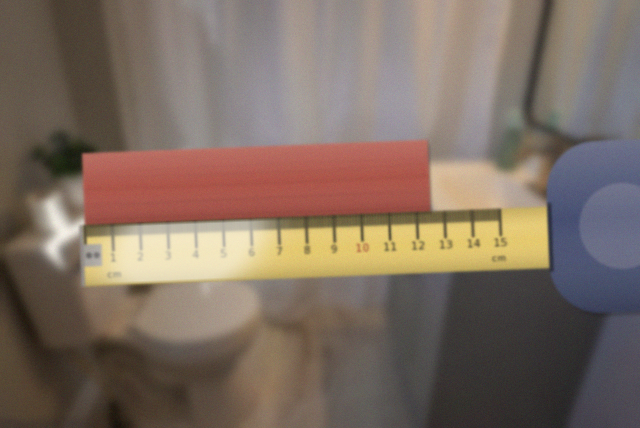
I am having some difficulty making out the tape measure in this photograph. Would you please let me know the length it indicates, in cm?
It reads 12.5 cm
